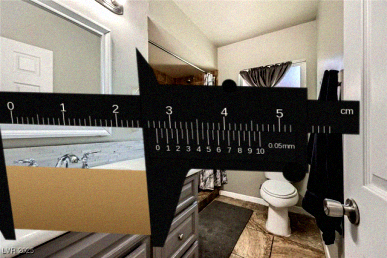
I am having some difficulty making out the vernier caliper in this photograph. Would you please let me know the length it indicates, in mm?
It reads 27.4 mm
